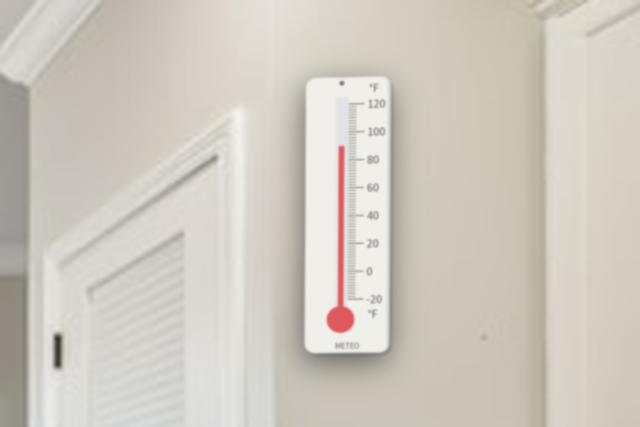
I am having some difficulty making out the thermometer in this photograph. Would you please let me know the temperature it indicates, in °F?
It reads 90 °F
